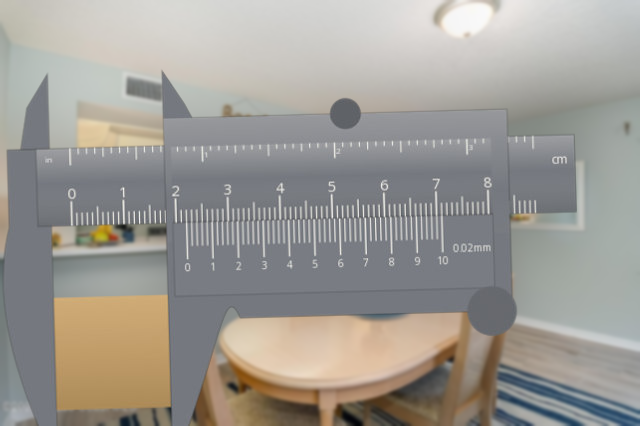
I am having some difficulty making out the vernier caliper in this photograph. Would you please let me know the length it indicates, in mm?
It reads 22.0 mm
